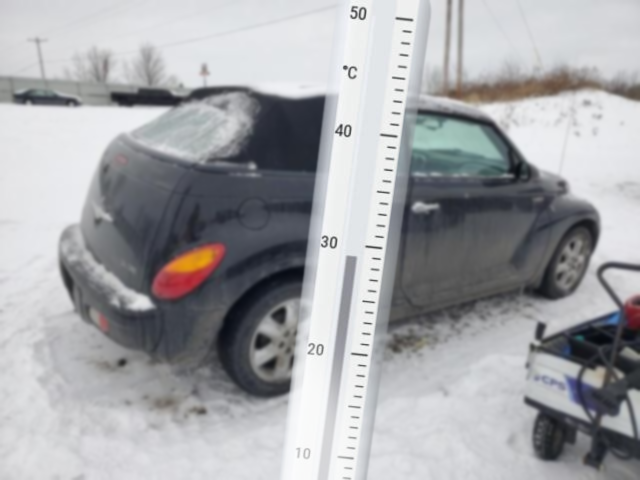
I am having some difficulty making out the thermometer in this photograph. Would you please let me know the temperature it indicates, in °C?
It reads 29 °C
